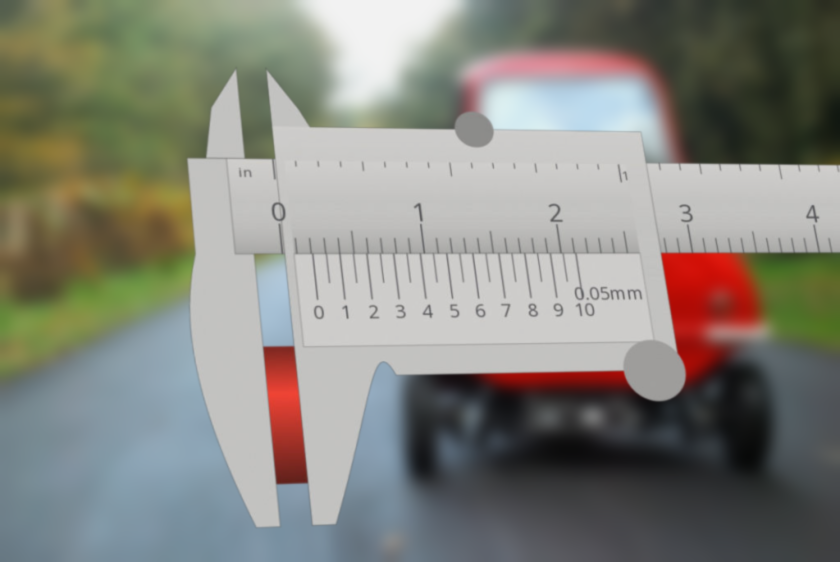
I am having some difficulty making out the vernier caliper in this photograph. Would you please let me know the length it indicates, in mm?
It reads 2.1 mm
